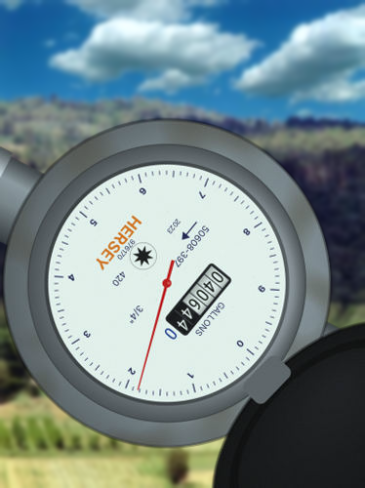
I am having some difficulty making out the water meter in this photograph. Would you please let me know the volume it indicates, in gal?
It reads 406441.8 gal
